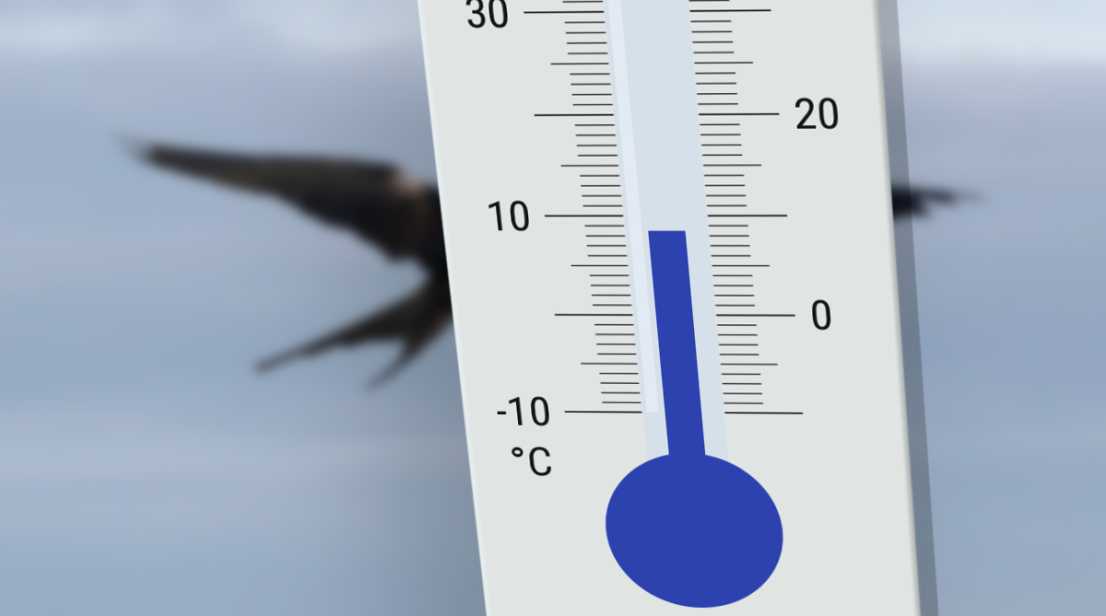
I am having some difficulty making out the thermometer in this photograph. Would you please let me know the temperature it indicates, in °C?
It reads 8.5 °C
